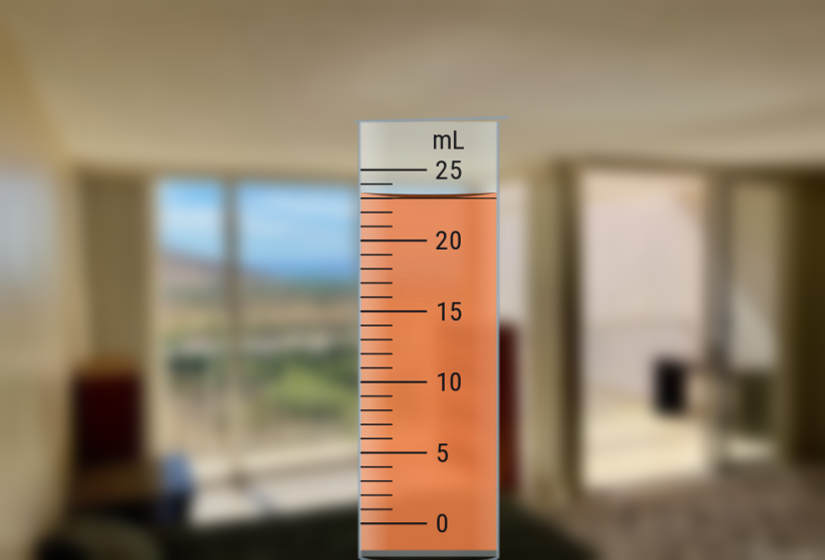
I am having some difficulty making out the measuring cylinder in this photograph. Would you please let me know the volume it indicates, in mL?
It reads 23 mL
